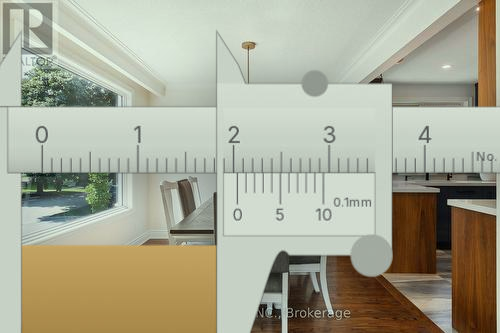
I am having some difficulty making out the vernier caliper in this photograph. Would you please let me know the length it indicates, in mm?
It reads 20.4 mm
